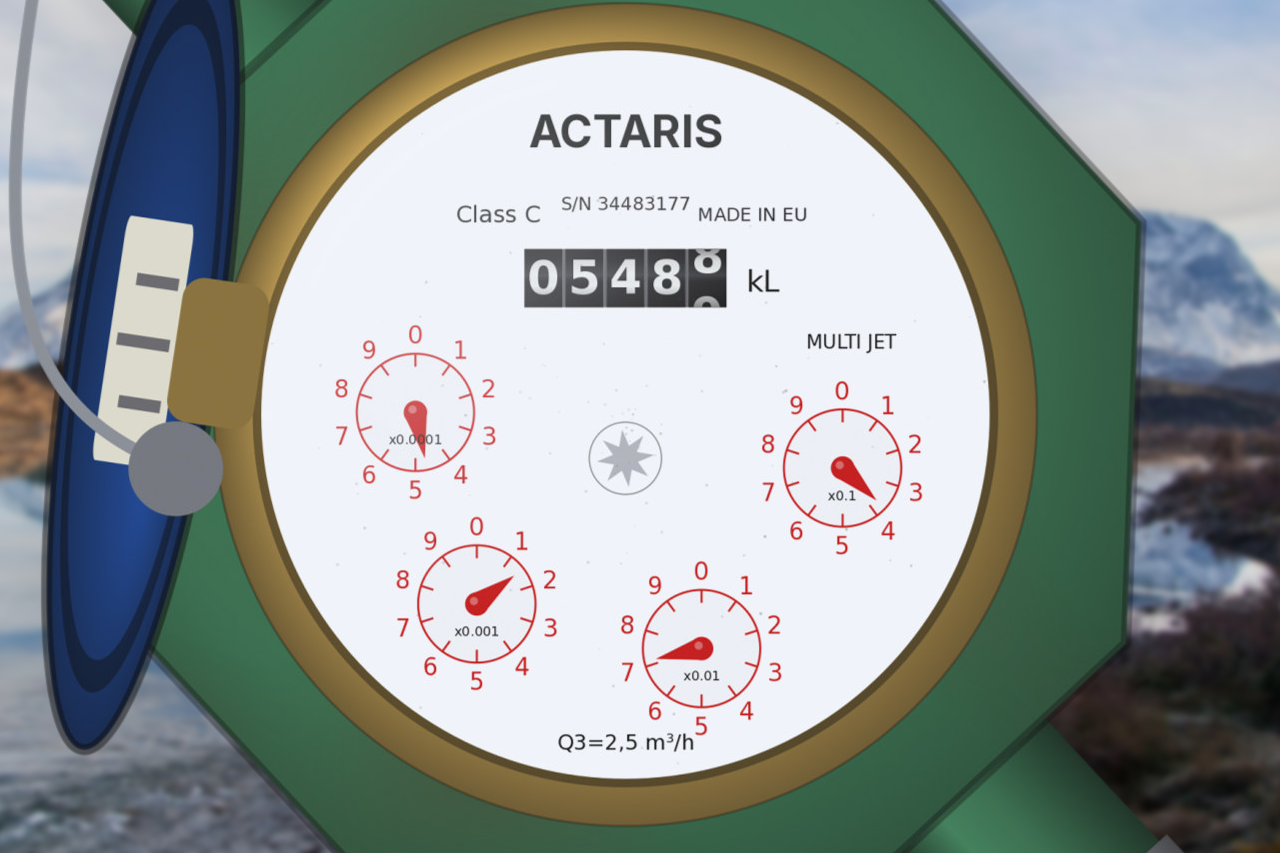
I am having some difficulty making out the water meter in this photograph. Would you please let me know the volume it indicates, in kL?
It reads 5488.3714 kL
